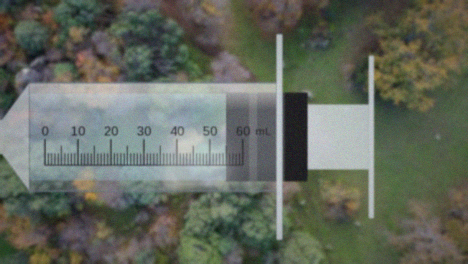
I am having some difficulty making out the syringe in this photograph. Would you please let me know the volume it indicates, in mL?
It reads 55 mL
